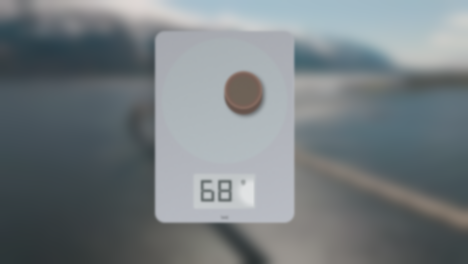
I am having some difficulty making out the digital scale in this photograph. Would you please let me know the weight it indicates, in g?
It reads 68 g
